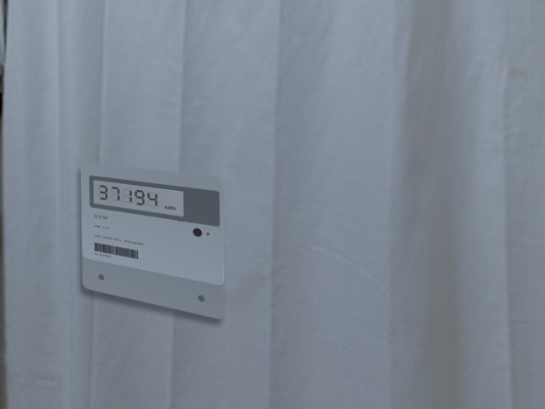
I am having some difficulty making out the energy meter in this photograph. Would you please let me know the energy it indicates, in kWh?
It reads 37194 kWh
